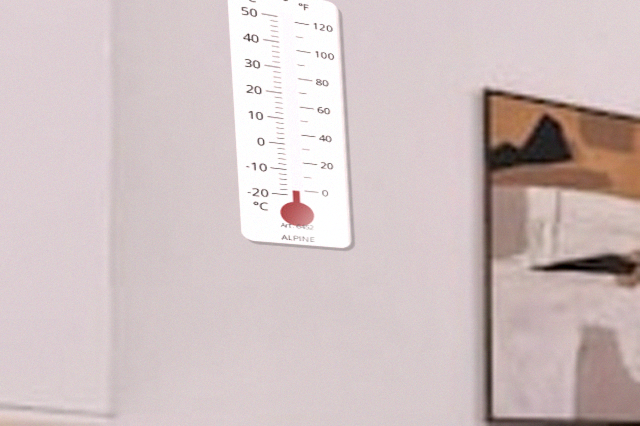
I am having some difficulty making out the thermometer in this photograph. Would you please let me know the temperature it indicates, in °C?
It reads -18 °C
